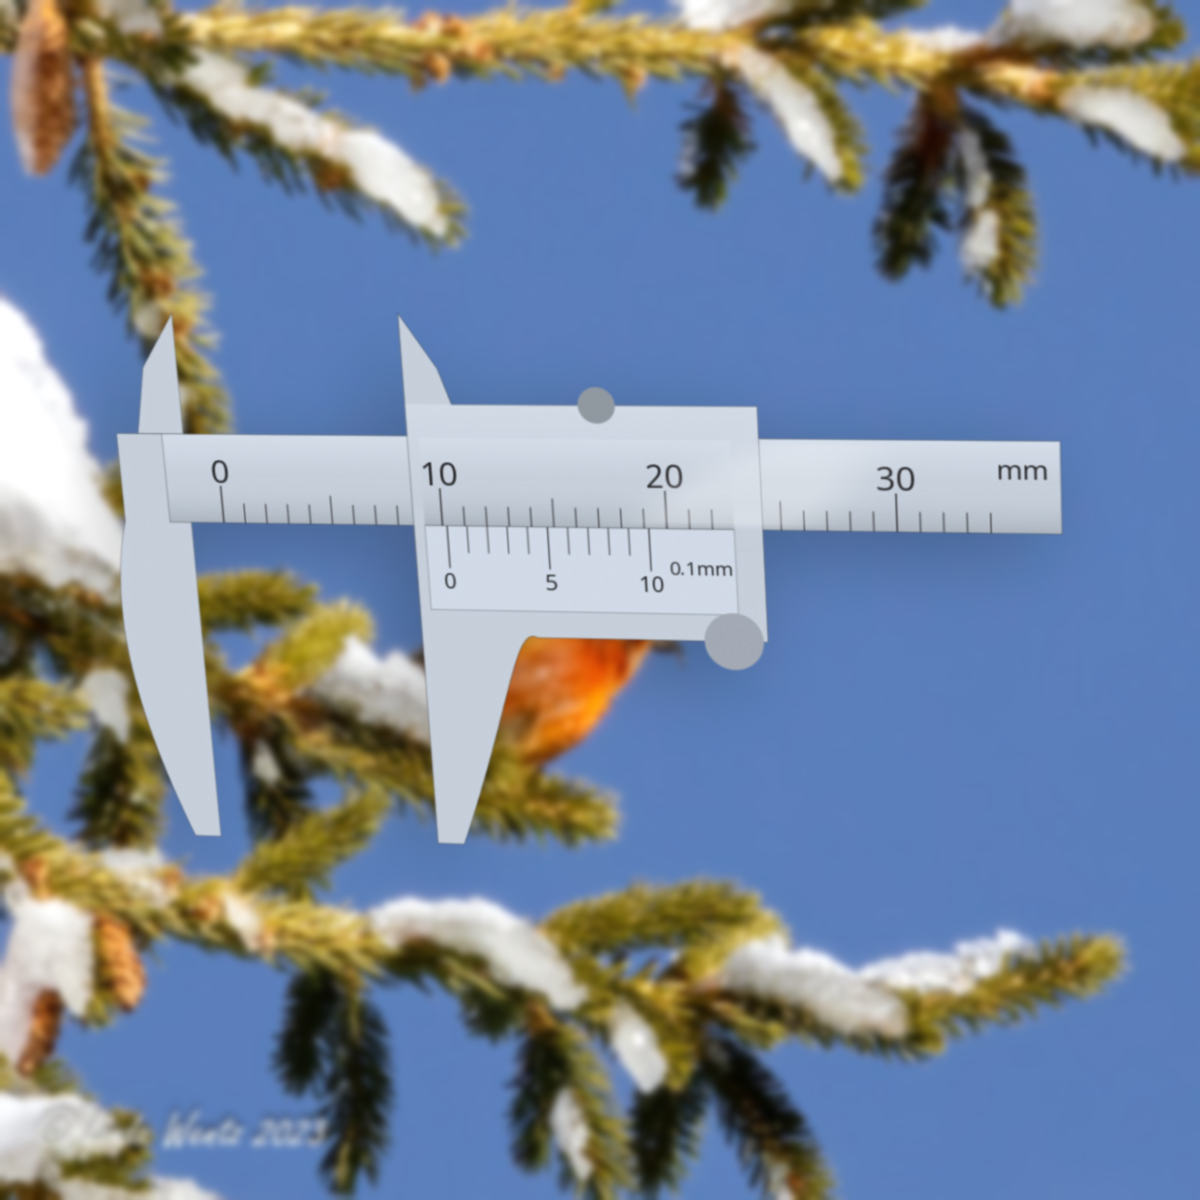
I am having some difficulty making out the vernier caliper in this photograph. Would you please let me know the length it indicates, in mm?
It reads 10.2 mm
